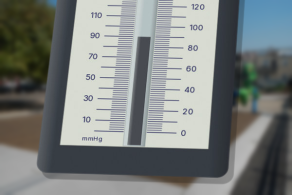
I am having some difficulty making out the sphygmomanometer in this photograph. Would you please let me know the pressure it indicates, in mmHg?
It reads 90 mmHg
